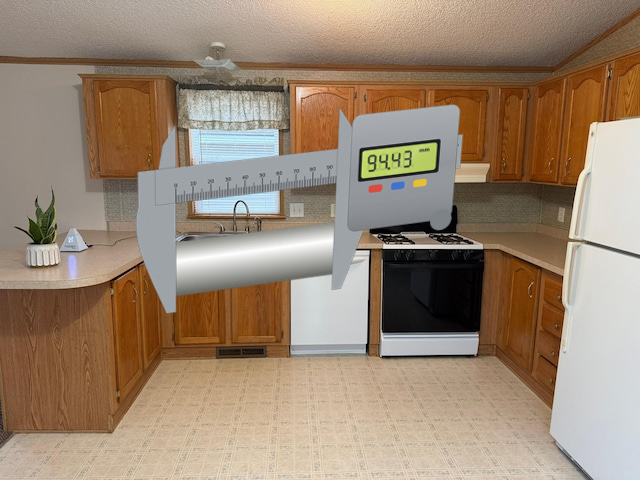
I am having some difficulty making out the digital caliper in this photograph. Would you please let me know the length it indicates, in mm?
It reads 94.43 mm
